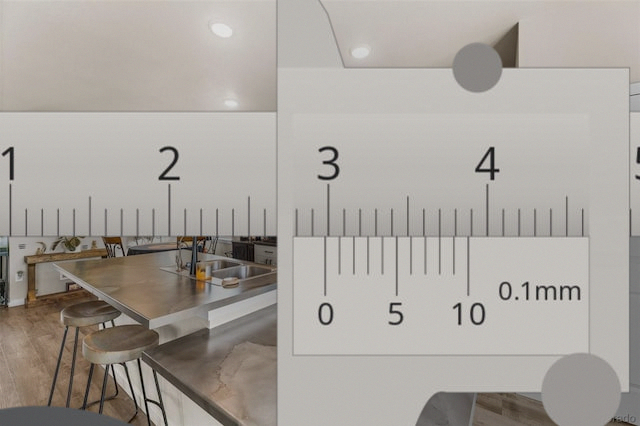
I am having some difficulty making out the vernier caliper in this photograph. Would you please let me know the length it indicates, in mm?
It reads 29.8 mm
